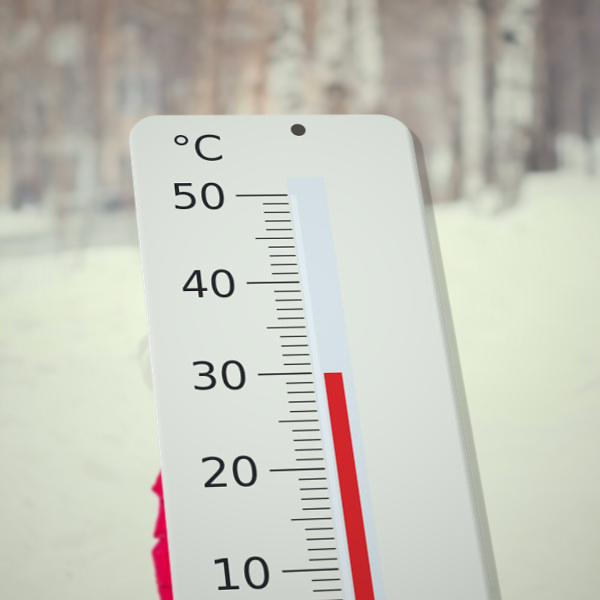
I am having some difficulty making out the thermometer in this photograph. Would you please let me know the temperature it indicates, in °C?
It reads 30 °C
